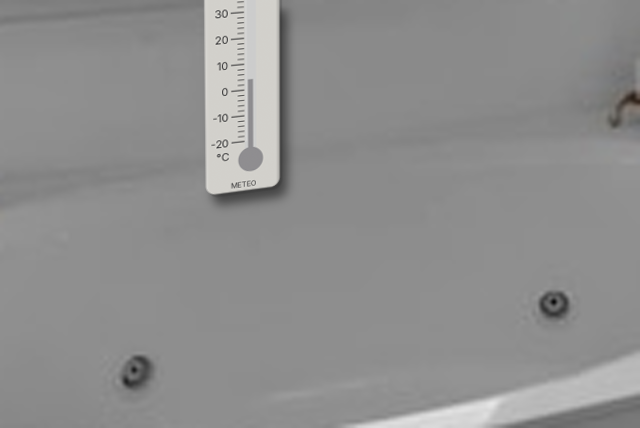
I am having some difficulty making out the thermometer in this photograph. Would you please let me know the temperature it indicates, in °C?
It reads 4 °C
